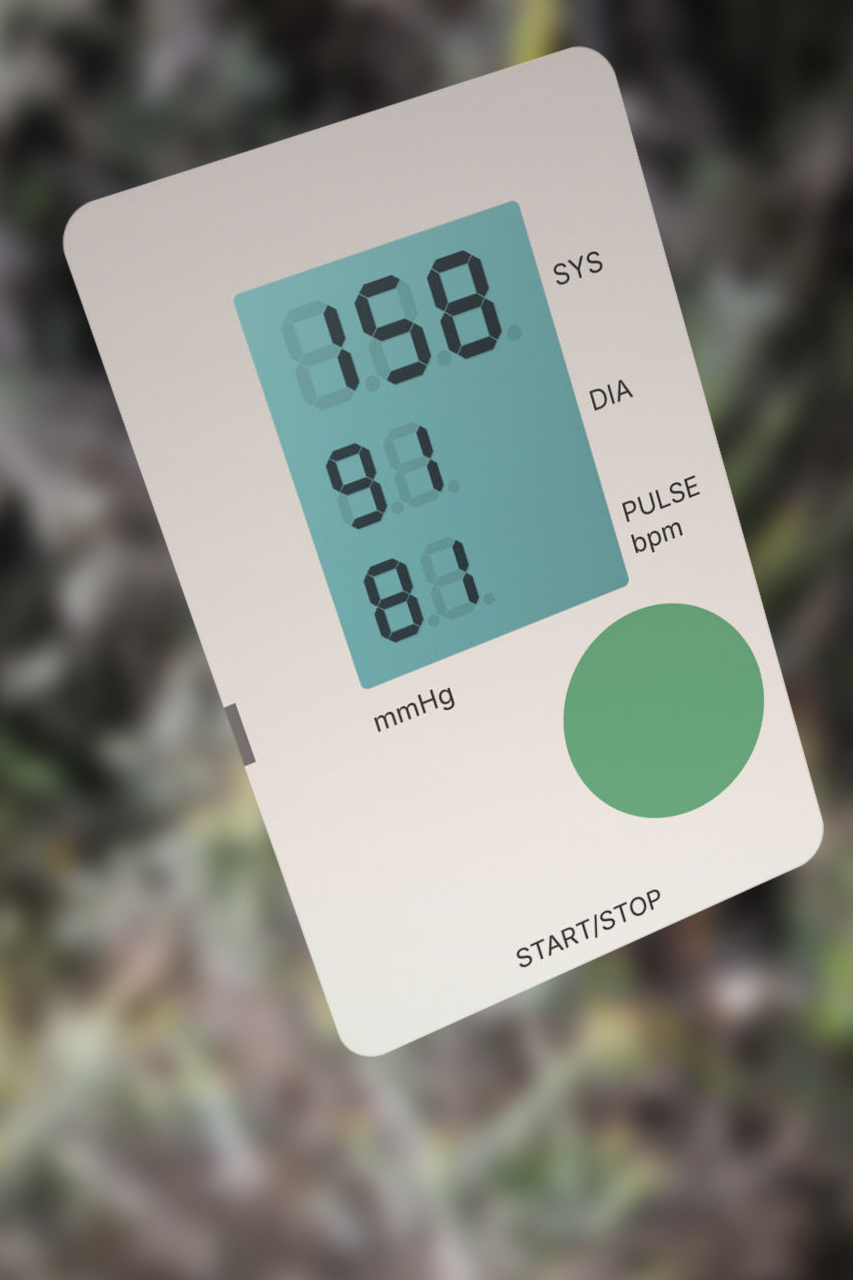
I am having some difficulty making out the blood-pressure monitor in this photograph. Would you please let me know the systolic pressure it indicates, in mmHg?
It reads 158 mmHg
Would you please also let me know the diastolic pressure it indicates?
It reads 91 mmHg
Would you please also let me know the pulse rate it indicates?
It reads 81 bpm
